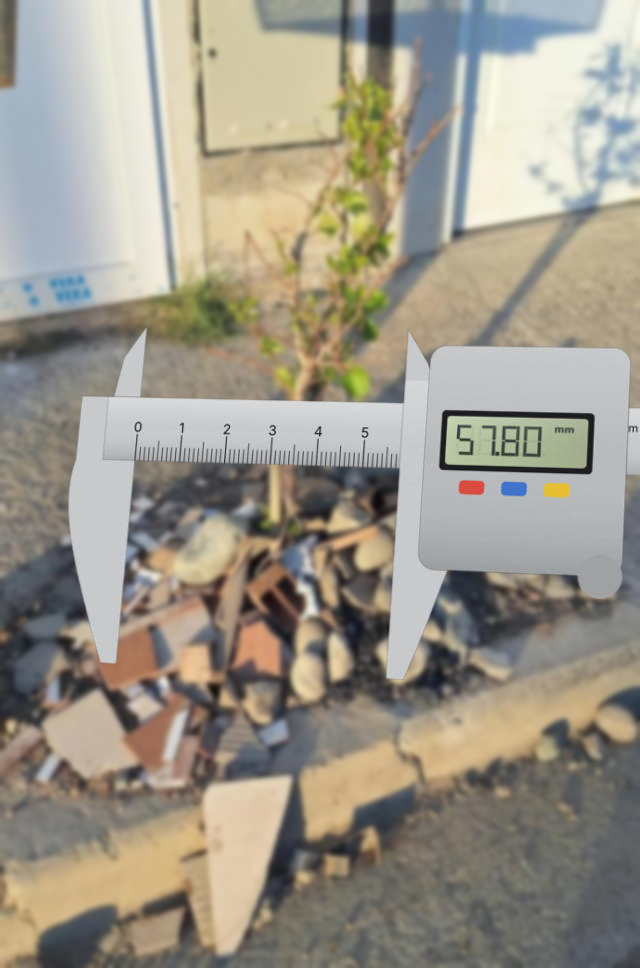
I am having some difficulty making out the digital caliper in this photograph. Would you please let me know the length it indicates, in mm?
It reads 57.80 mm
